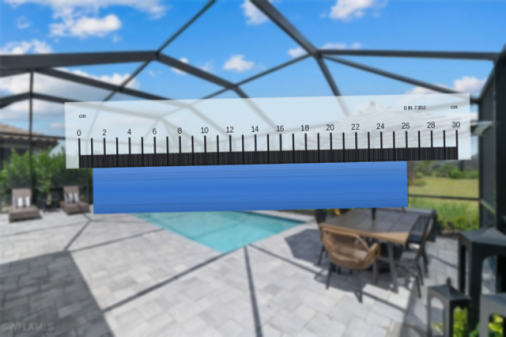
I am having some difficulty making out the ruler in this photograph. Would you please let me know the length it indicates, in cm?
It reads 25 cm
